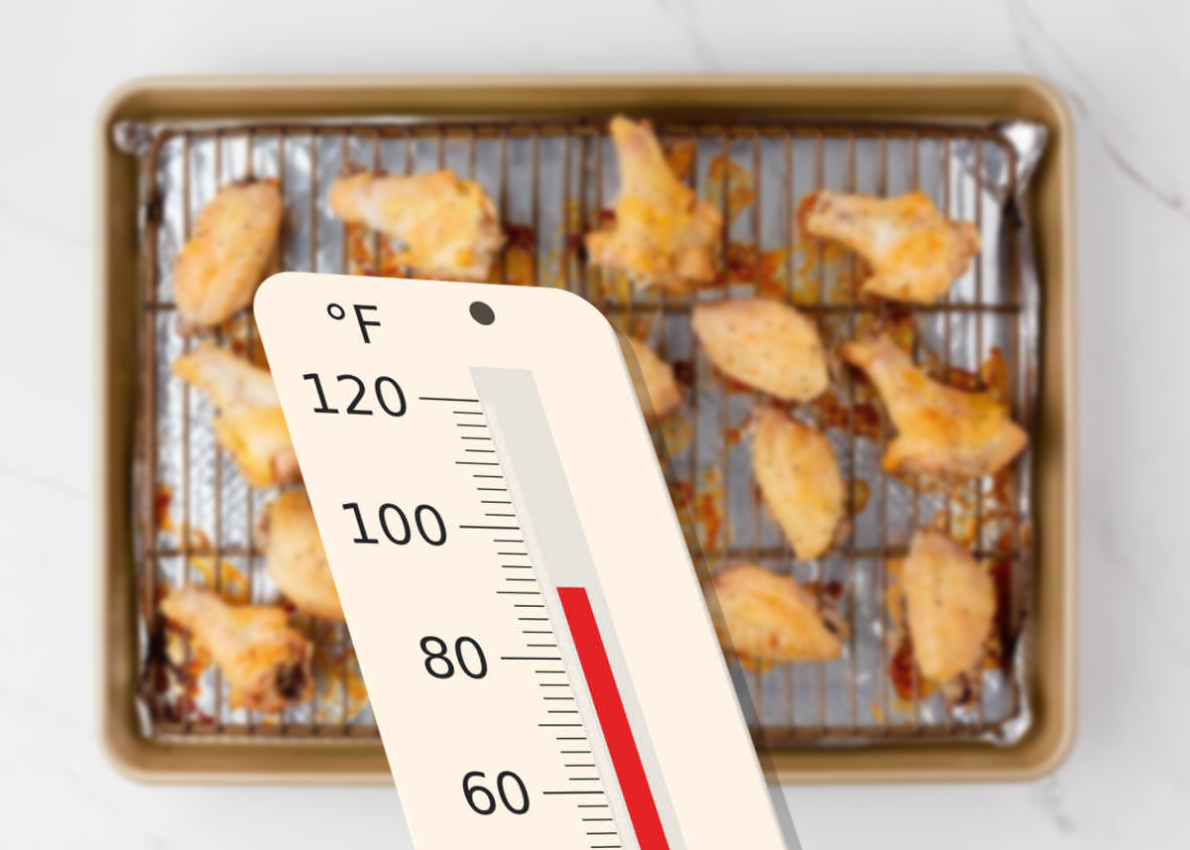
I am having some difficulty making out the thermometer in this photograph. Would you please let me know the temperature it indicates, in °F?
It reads 91 °F
